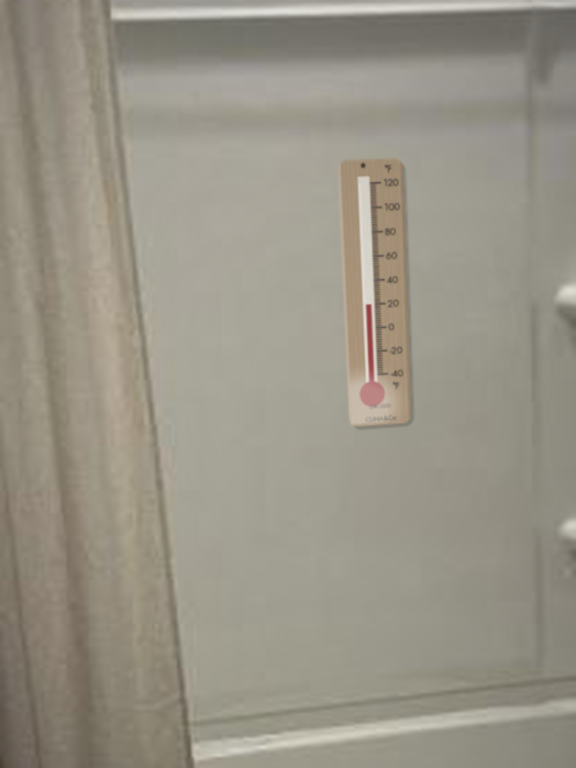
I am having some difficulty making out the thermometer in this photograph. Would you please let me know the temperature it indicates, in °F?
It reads 20 °F
